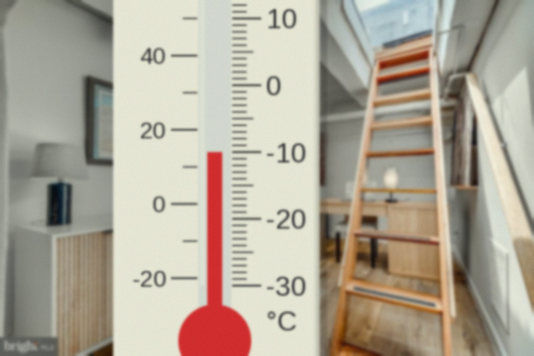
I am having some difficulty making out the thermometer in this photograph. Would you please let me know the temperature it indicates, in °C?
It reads -10 °C
